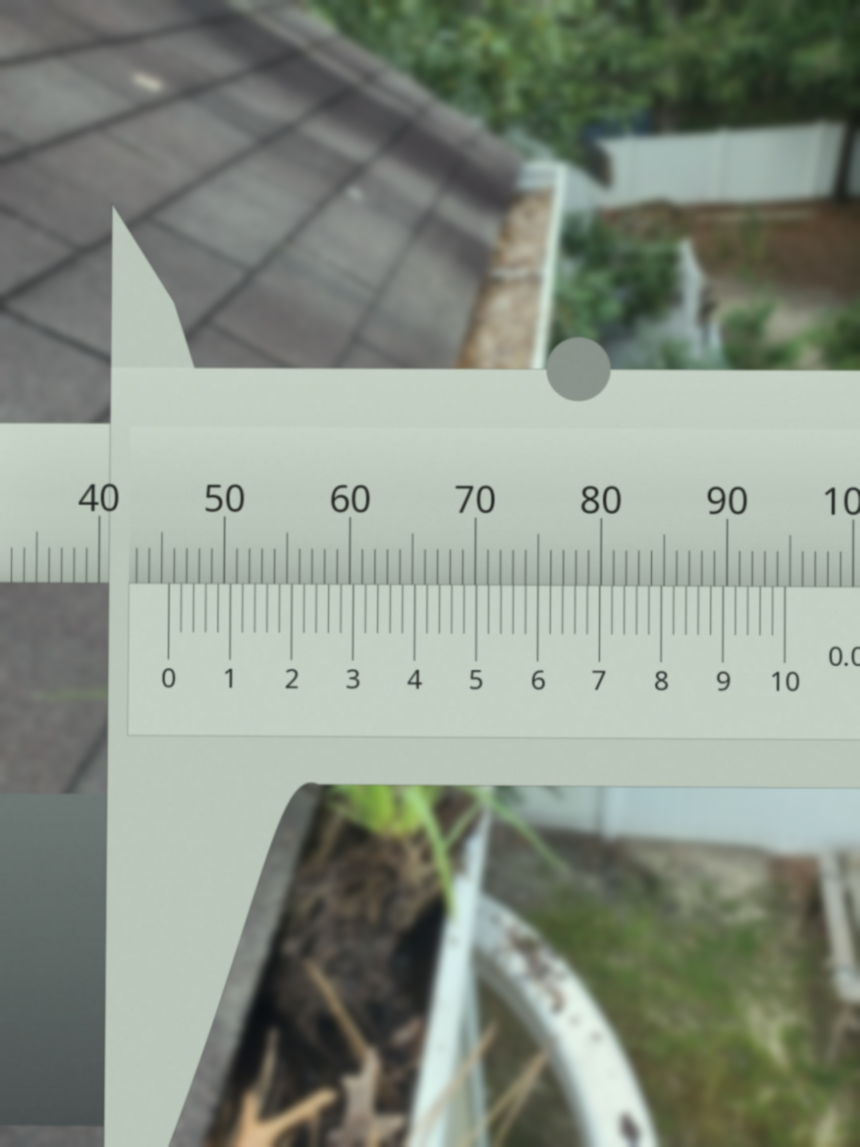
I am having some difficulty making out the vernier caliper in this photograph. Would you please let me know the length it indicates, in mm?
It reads 45.6 mm
